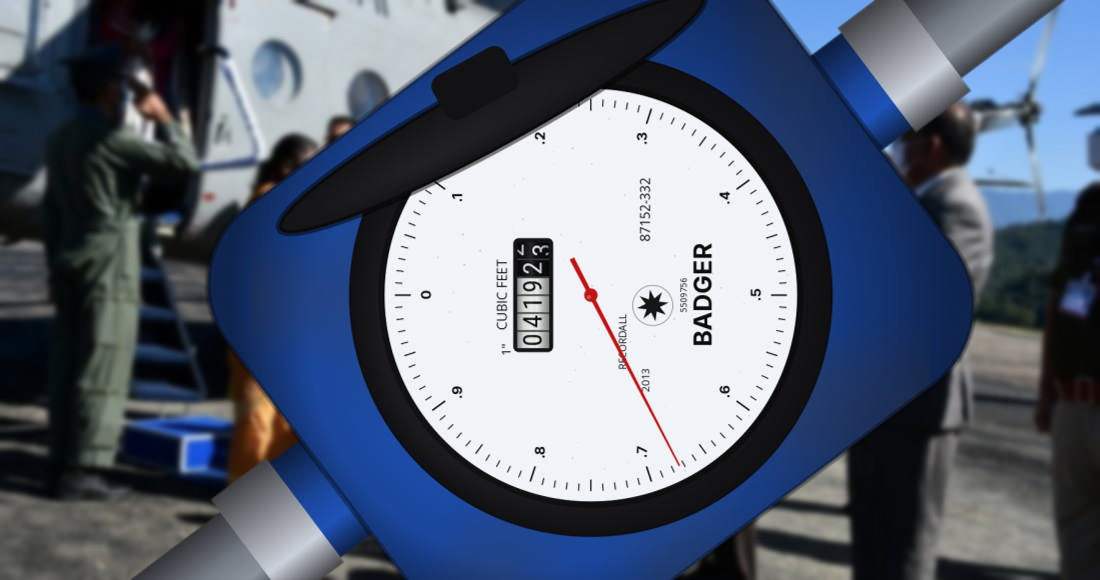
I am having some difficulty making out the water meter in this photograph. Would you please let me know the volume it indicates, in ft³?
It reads 41922.67 ft³
